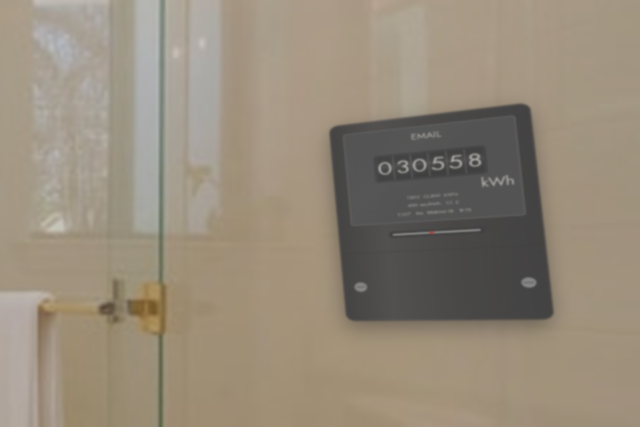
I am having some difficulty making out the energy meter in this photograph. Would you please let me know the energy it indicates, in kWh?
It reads 30558 kWh
